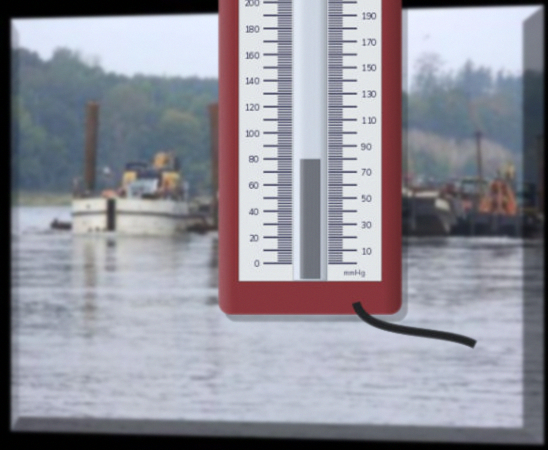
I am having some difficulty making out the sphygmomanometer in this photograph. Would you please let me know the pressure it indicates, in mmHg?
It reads 80 mmHg
